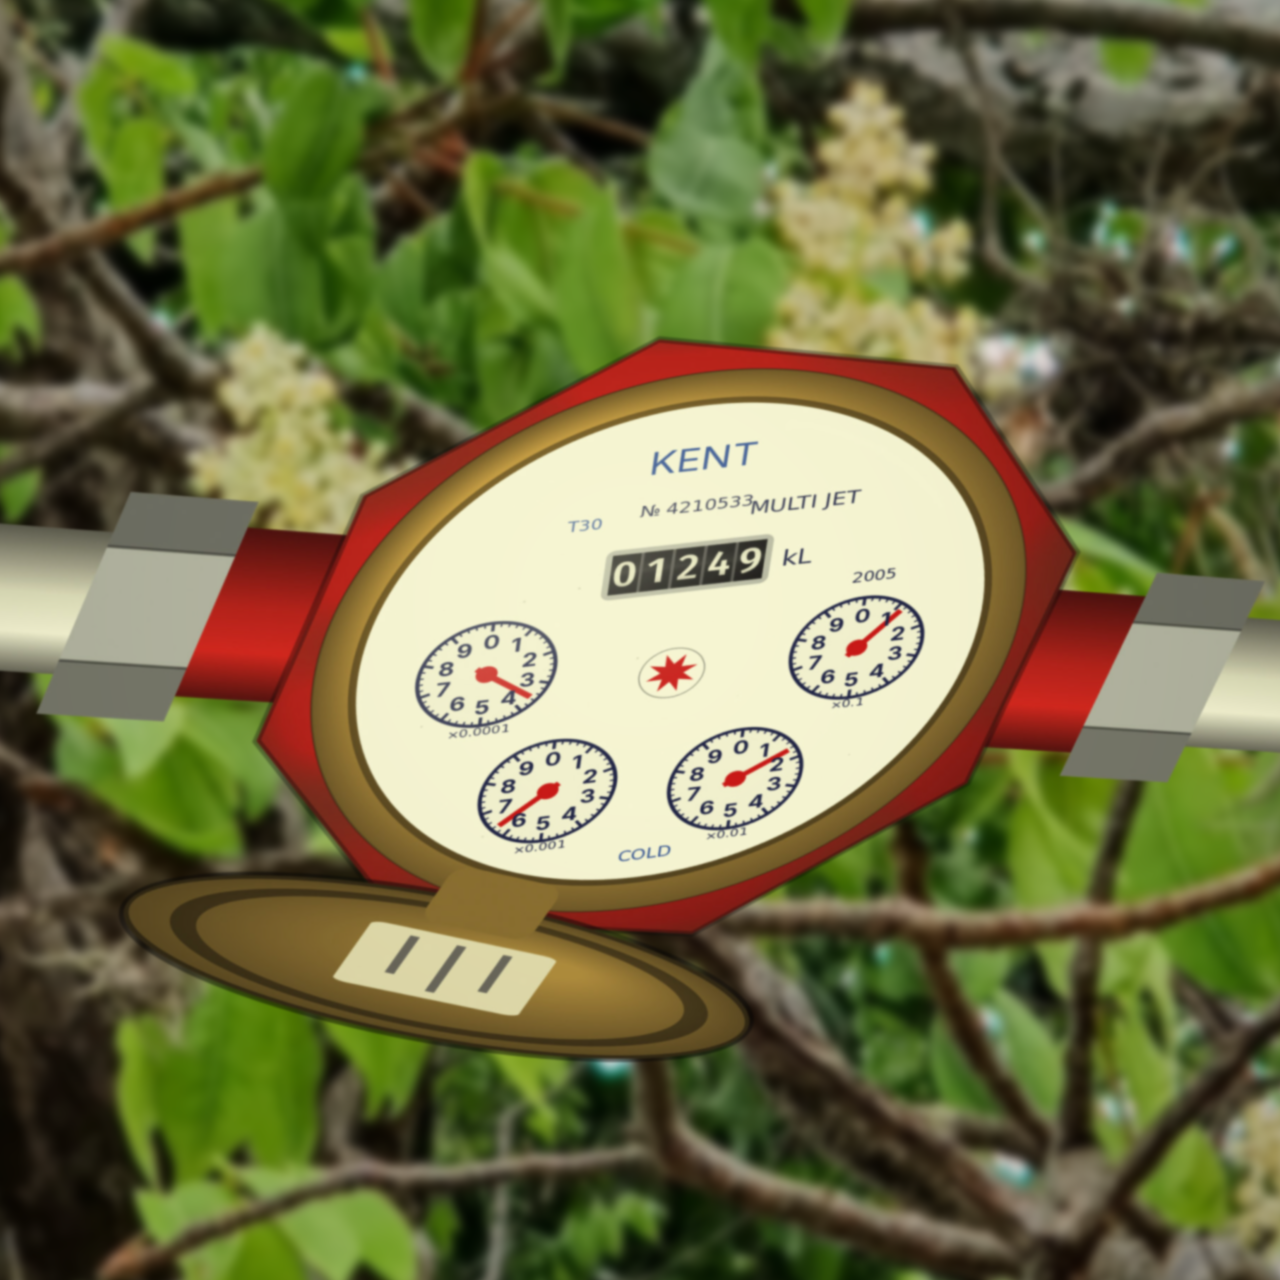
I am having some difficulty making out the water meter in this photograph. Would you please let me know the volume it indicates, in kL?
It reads 1249.1163 kL
